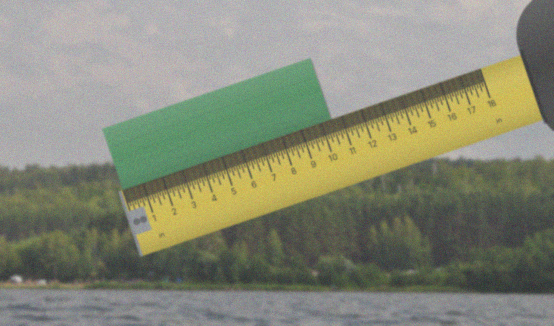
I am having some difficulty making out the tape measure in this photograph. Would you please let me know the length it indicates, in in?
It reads 10.5 in
